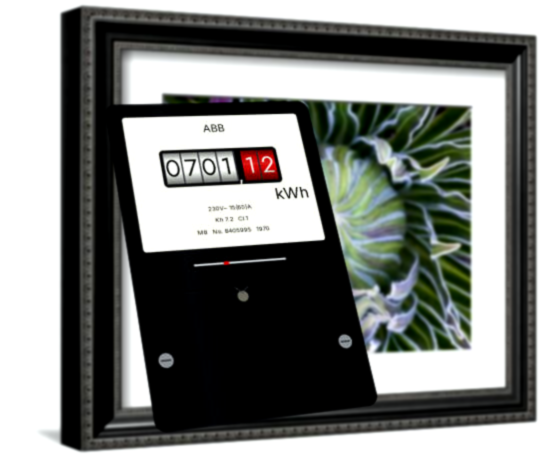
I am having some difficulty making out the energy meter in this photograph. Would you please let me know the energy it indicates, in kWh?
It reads 701.12 kWh
